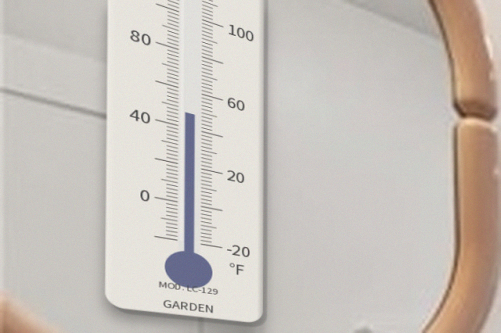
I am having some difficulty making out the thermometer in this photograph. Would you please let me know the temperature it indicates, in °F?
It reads 48 °F
